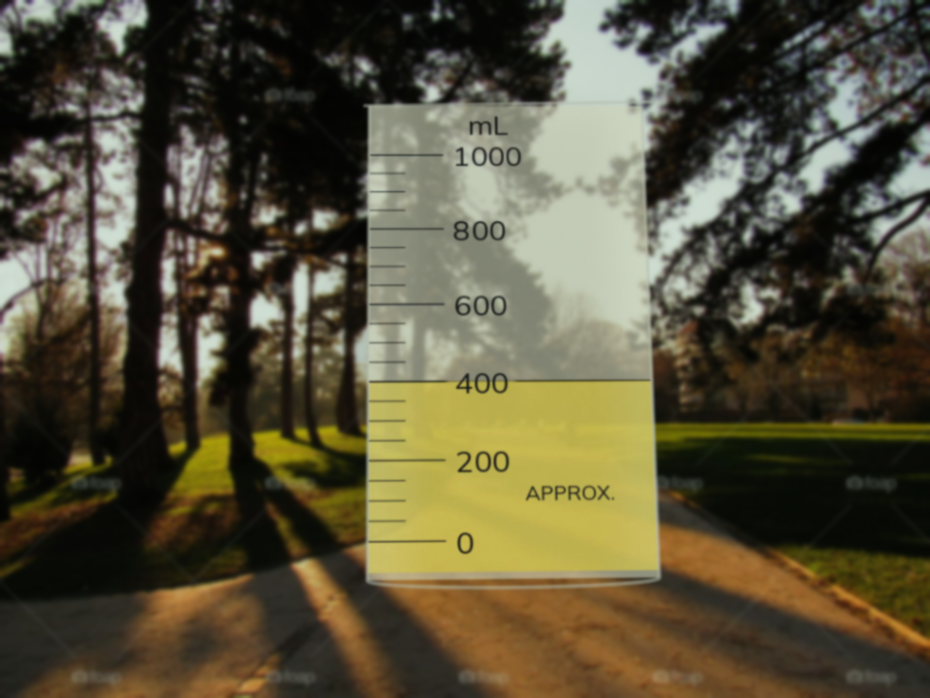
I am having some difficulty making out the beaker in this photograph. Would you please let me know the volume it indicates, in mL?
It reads 400 mL
